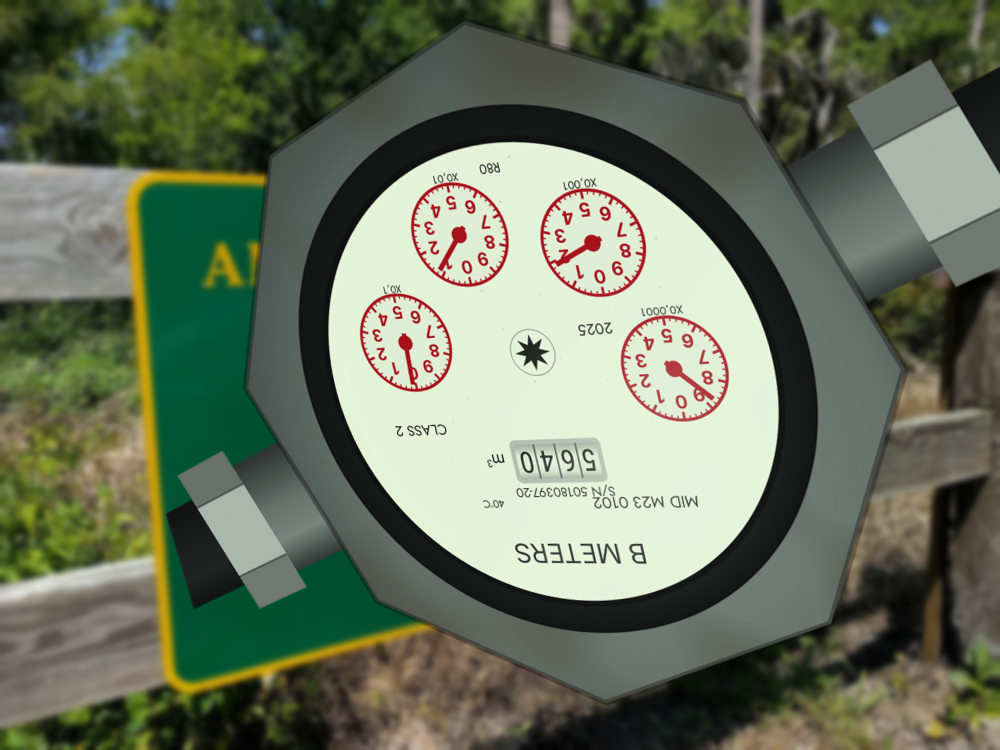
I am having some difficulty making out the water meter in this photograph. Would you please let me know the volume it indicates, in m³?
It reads 5640.0118 m³
